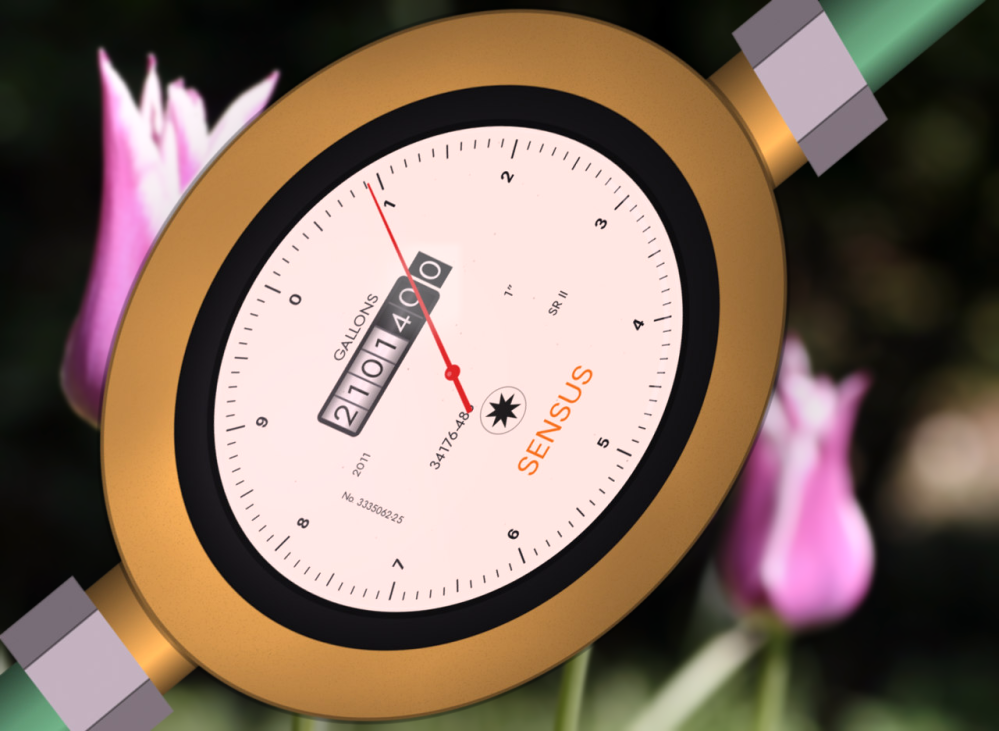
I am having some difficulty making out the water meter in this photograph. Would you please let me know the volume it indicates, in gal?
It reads 2101400.9 gal
